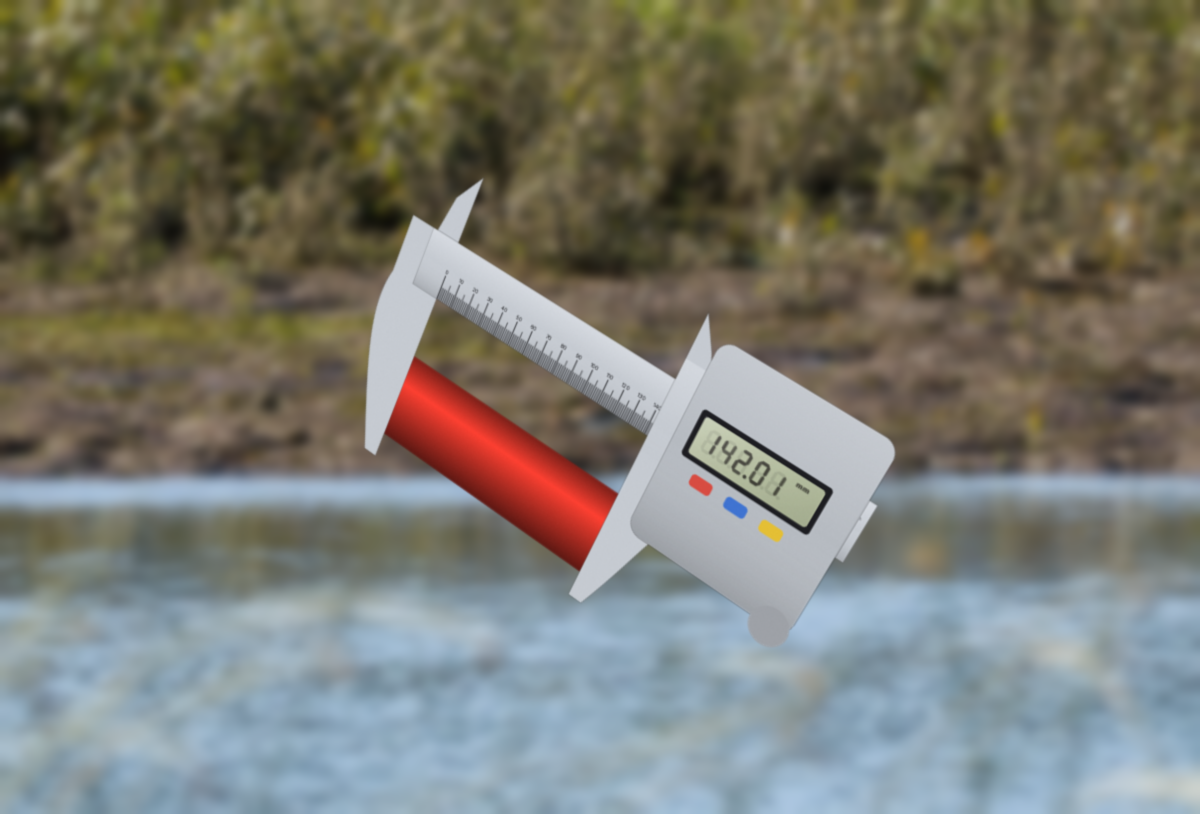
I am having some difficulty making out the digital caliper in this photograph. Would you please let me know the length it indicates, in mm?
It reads 142.01 mm
